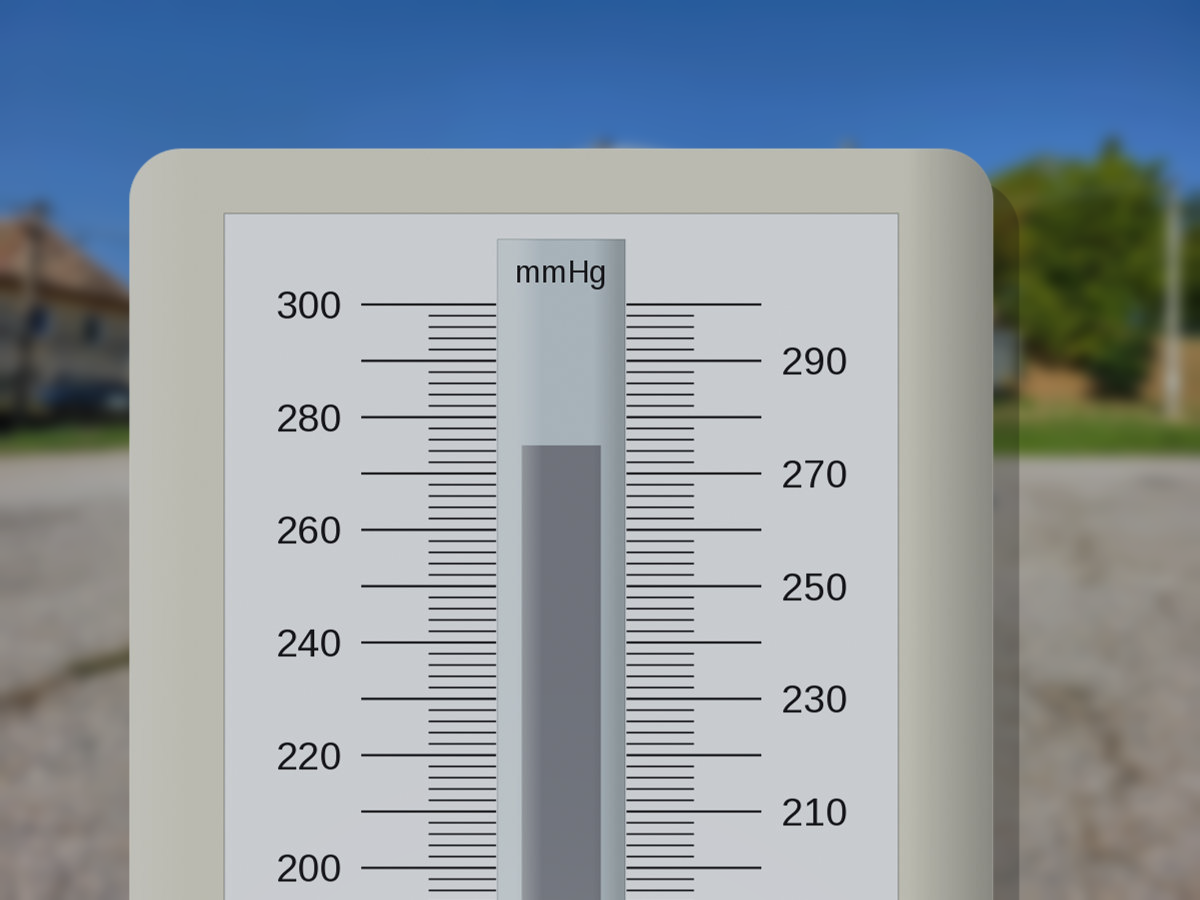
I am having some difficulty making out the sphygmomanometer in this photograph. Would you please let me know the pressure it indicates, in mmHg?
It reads 275 mmHg
